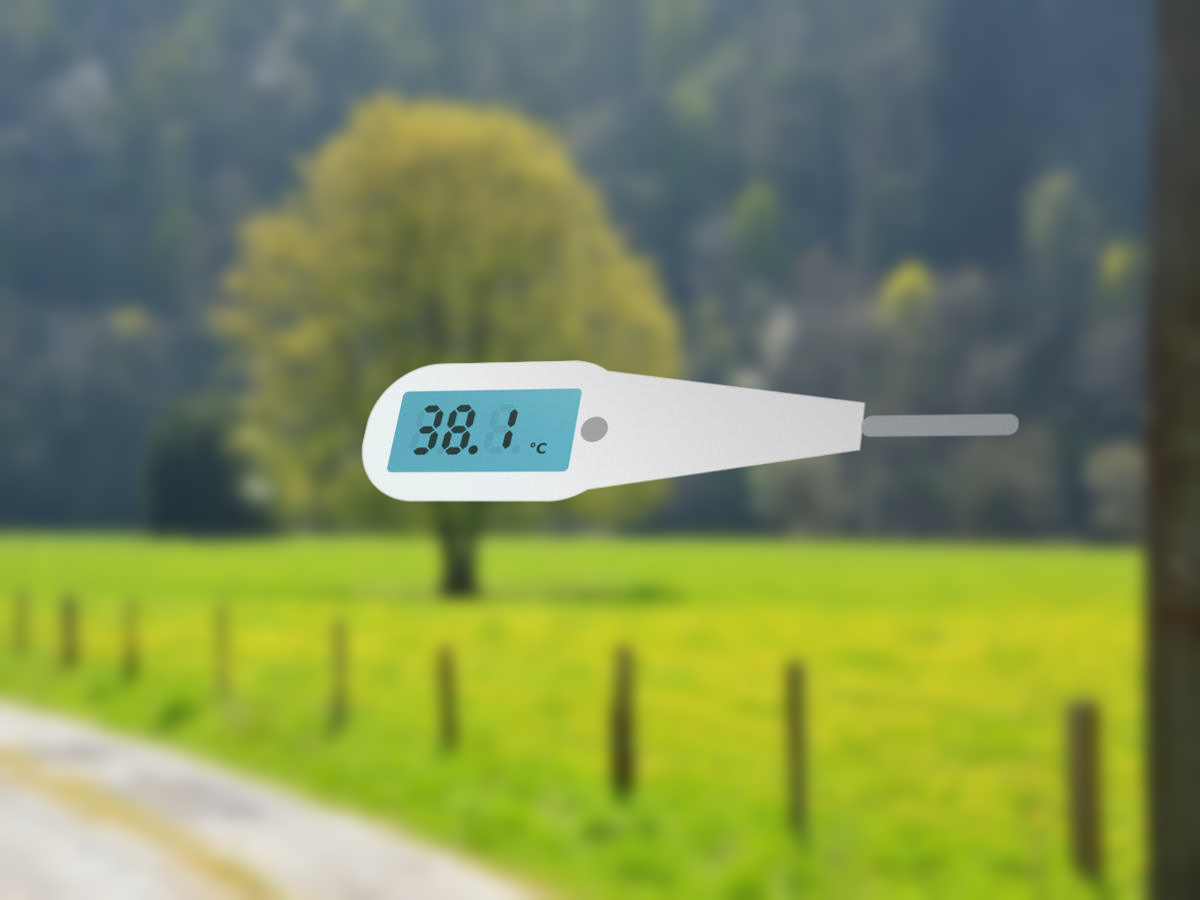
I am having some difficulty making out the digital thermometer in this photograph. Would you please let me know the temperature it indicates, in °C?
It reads 38.1 °C
